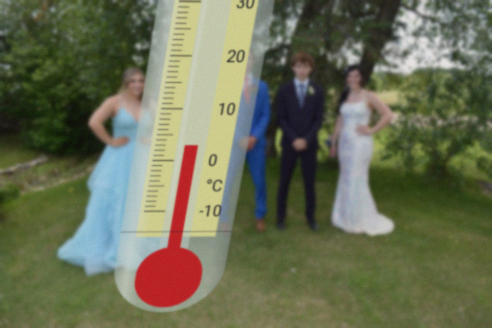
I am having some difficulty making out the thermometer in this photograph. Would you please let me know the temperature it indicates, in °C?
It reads 3 °C
